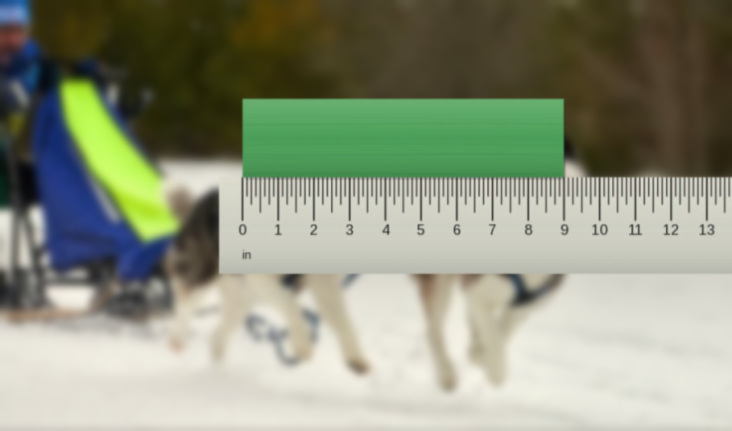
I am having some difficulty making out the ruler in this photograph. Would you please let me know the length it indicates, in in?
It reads 9 in
